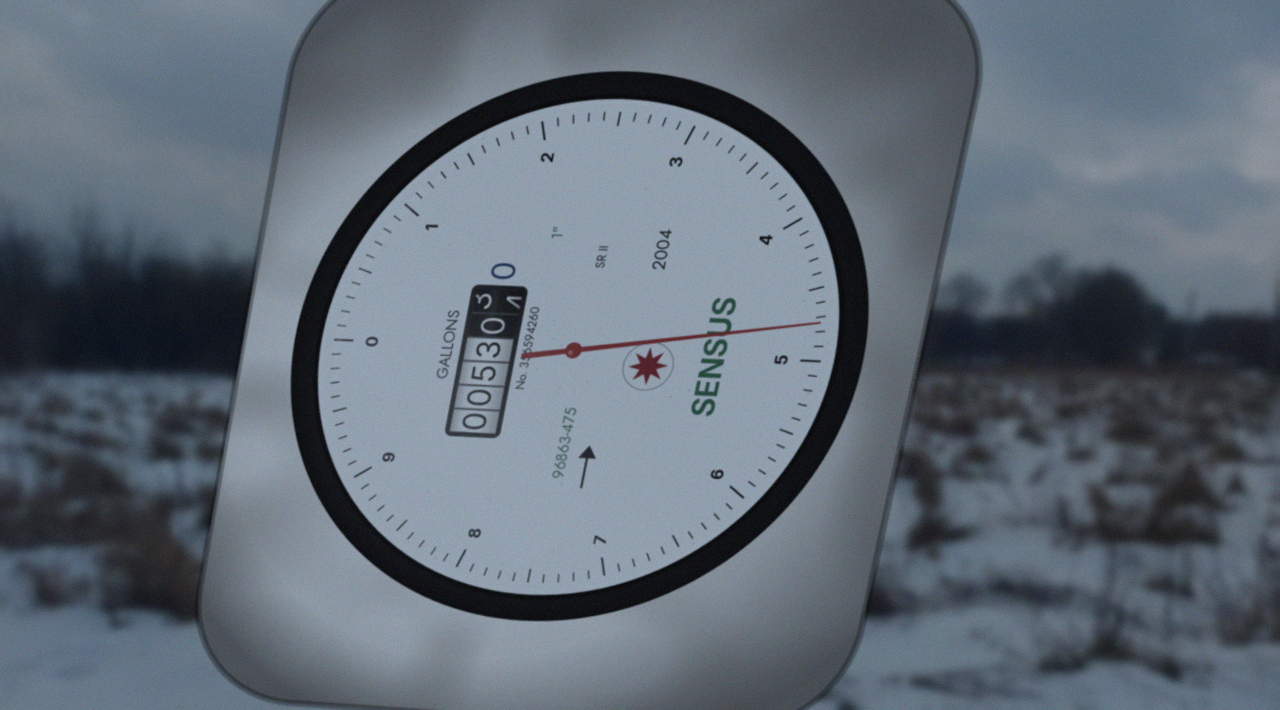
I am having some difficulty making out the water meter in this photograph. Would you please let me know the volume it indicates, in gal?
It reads 53034.7 gal
